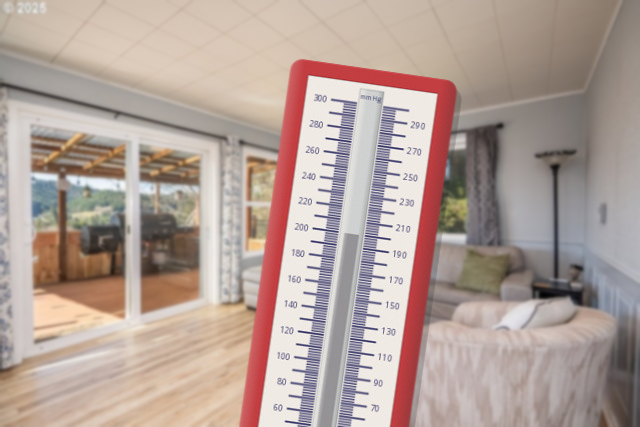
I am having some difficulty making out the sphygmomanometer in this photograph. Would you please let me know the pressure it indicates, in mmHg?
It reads 200 mmHg
